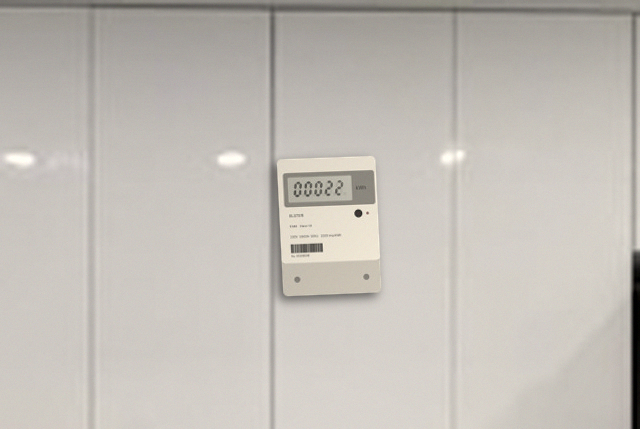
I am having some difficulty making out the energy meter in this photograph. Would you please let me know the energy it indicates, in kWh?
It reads 22 kWh
